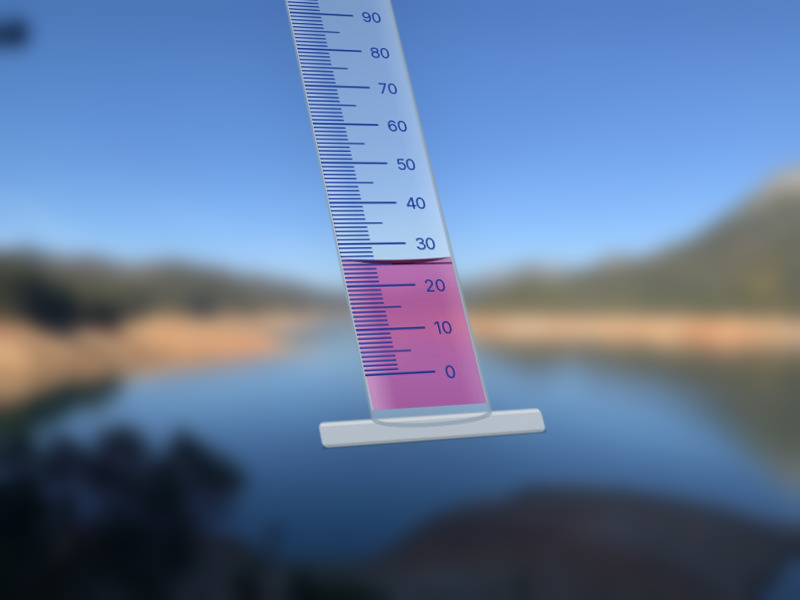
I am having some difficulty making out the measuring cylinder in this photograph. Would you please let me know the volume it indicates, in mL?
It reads 25 mL
